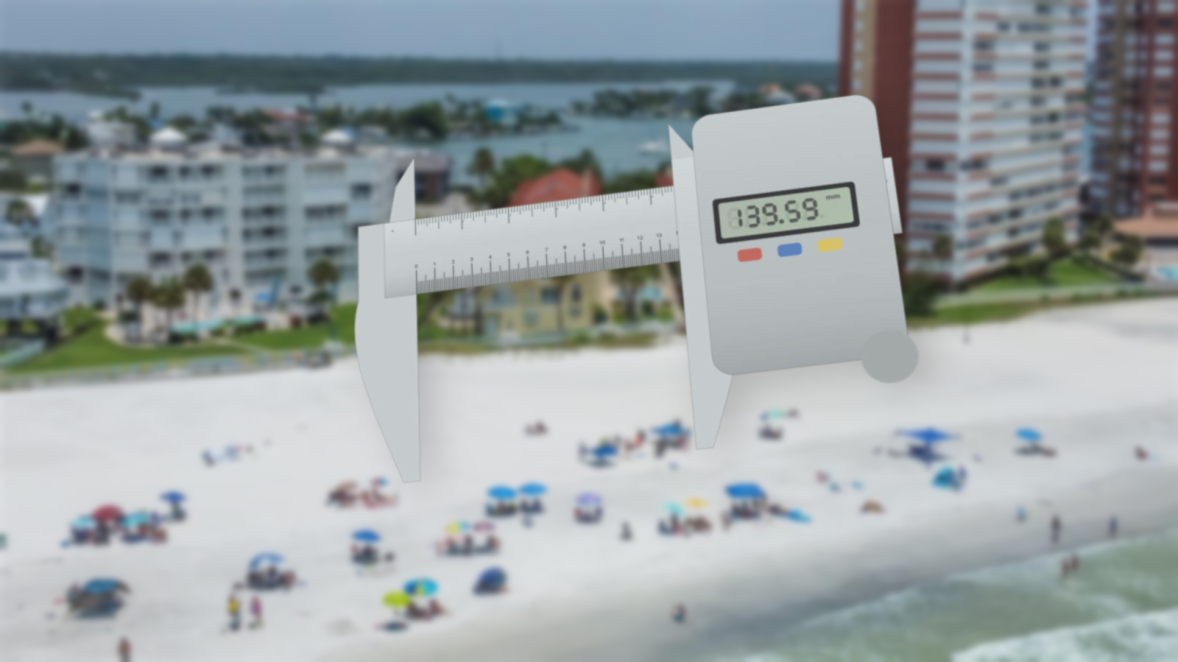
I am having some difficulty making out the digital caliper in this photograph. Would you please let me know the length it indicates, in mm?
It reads 139.59 mm
